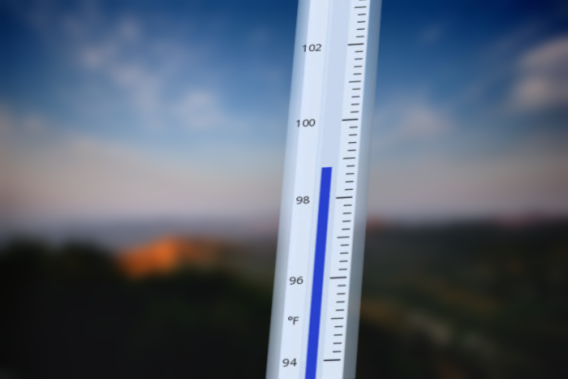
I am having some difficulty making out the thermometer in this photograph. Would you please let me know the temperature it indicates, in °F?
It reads 98.8 °F
